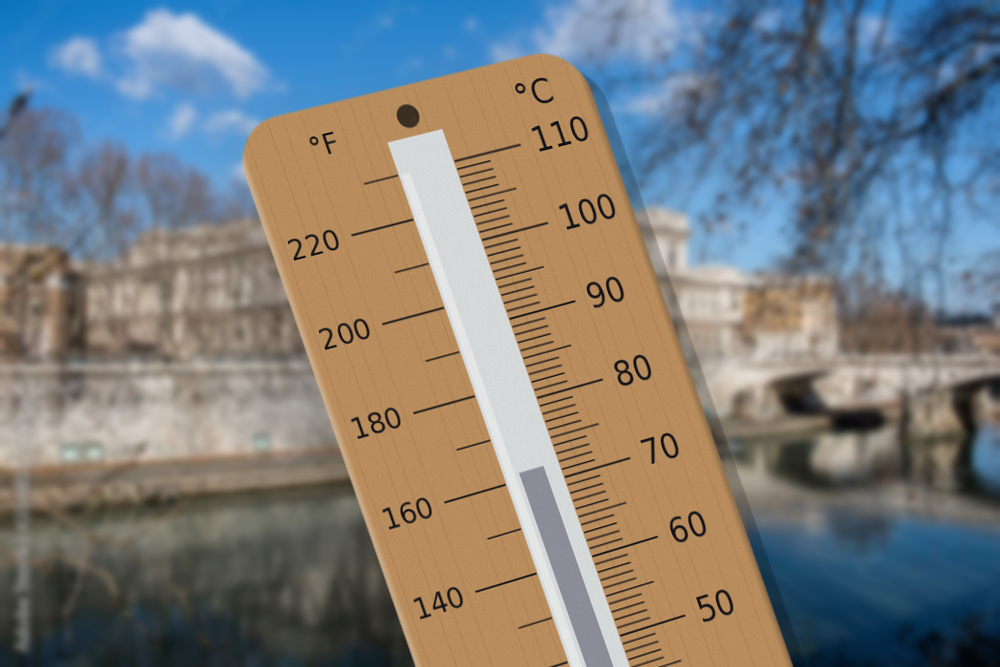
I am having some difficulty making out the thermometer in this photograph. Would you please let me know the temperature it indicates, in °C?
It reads 72 °C
